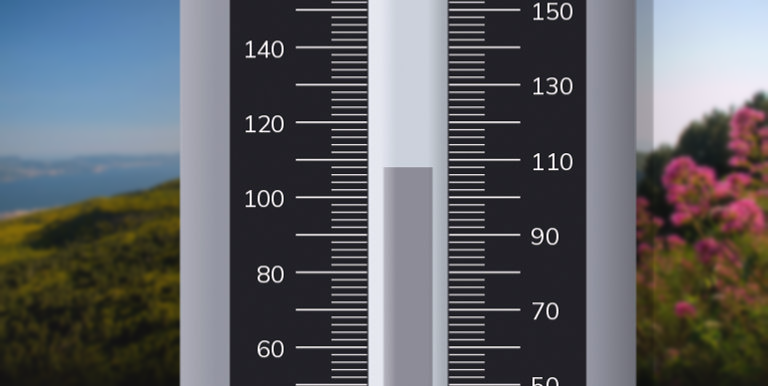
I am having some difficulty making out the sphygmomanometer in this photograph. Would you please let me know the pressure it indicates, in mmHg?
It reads 108 mmHg
